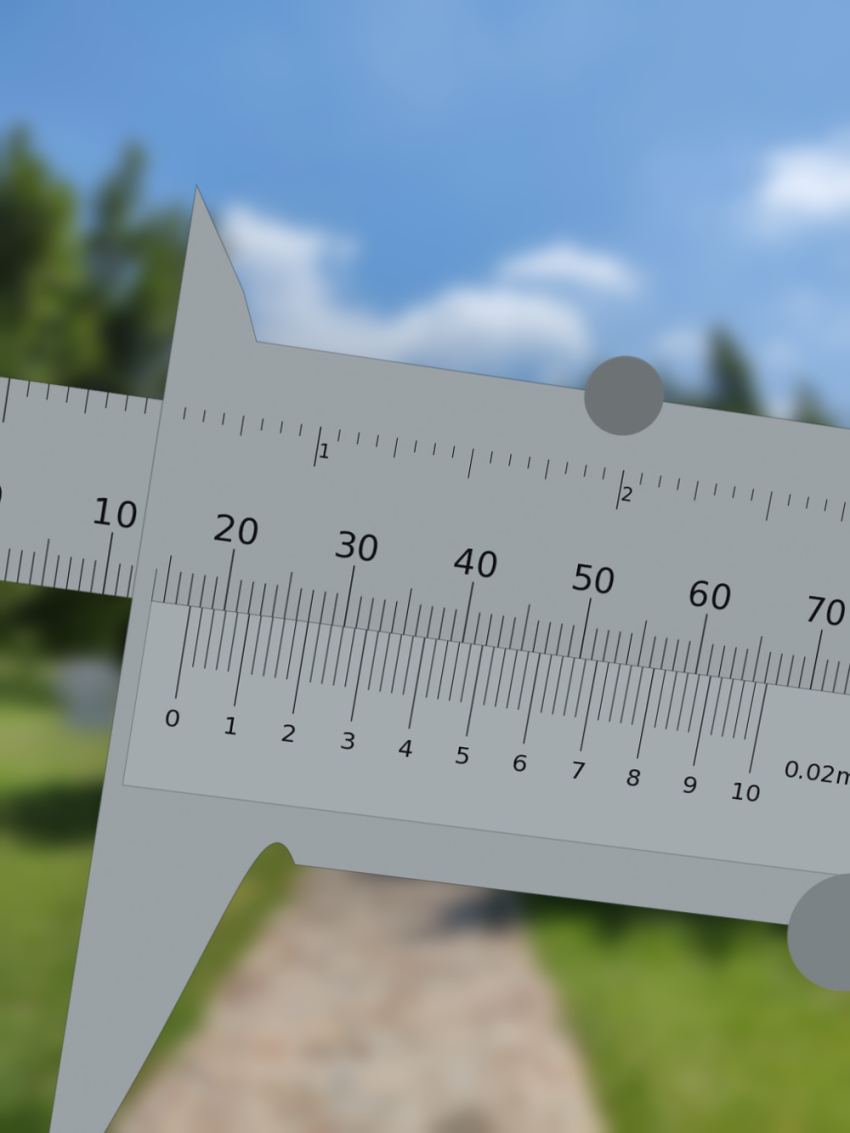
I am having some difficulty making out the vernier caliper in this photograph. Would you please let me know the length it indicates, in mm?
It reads 17.2 mm
